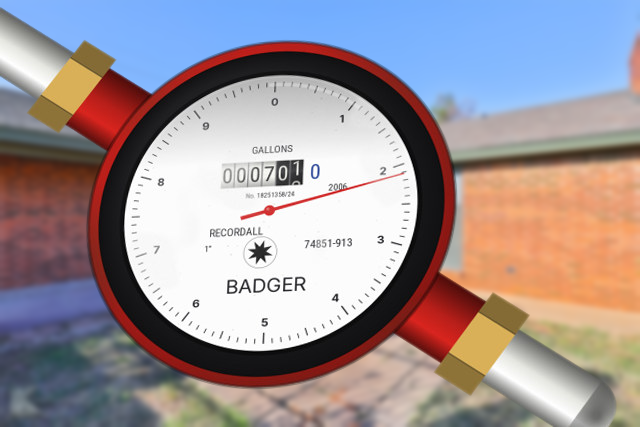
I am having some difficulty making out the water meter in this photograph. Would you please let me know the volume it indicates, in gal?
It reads 7012.1 gal
